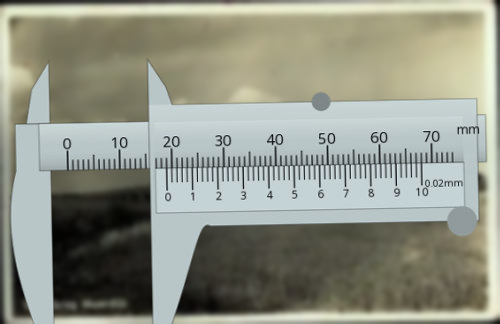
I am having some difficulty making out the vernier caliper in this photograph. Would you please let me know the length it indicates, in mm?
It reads 19.0 mm
